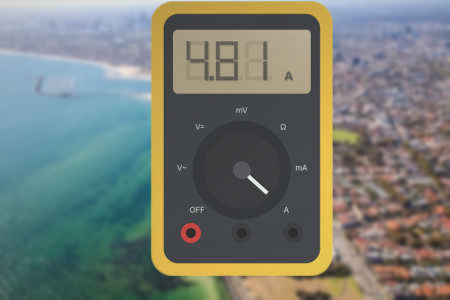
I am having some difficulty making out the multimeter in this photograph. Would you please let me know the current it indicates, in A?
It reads 4.81 A
